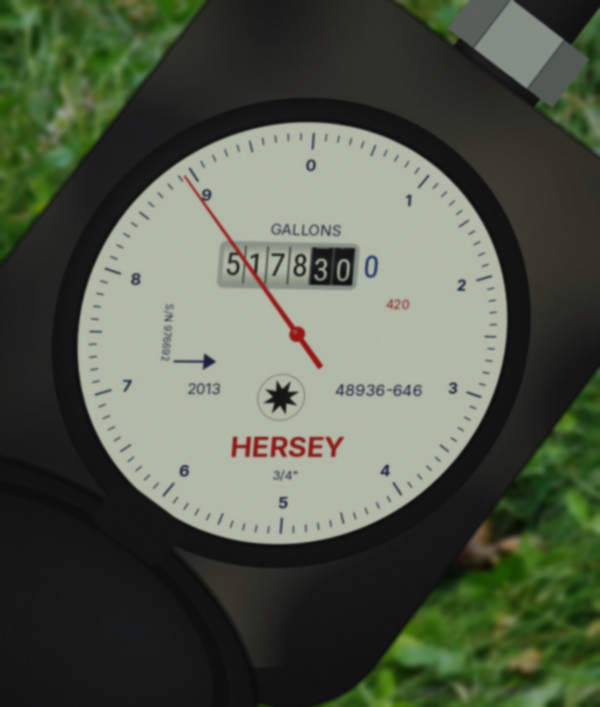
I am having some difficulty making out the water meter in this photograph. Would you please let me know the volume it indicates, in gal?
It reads 5178298.9 gal
